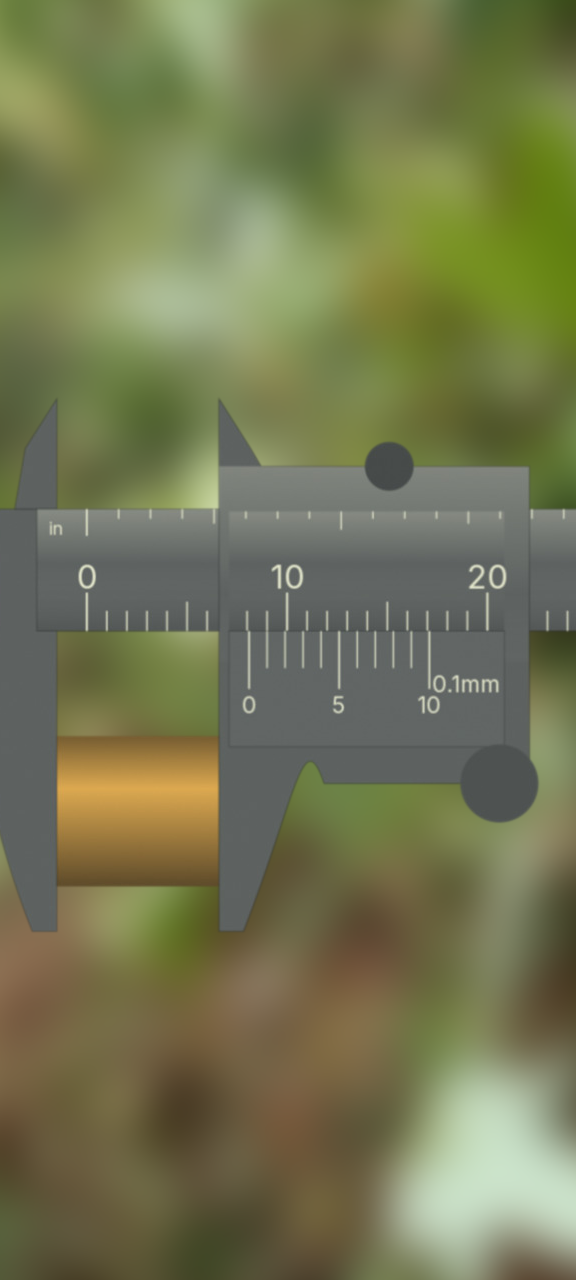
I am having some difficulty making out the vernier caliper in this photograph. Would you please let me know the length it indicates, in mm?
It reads 8.1 mm
